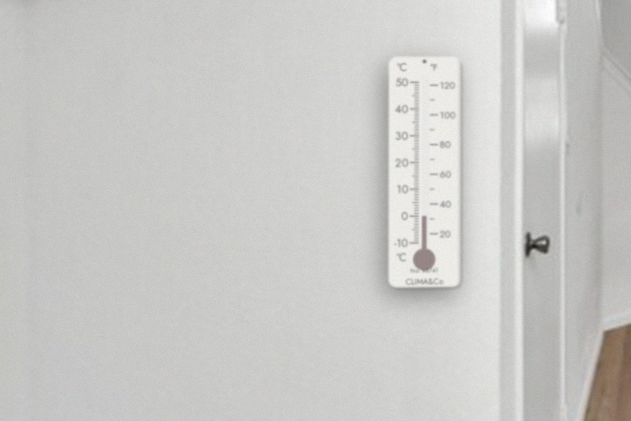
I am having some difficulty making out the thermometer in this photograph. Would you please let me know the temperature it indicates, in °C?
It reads 0 °C
